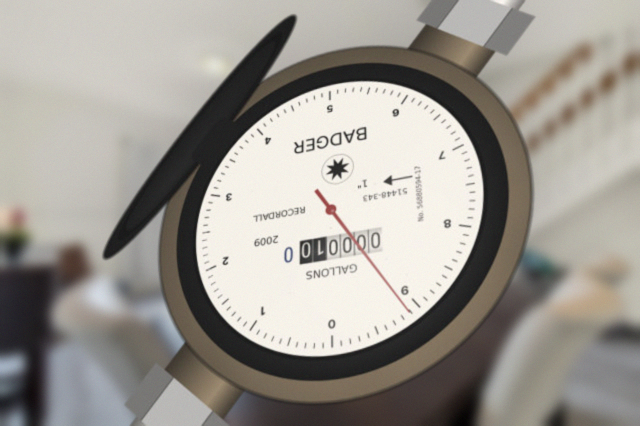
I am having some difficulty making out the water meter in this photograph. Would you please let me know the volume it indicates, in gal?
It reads 99.1 gal
